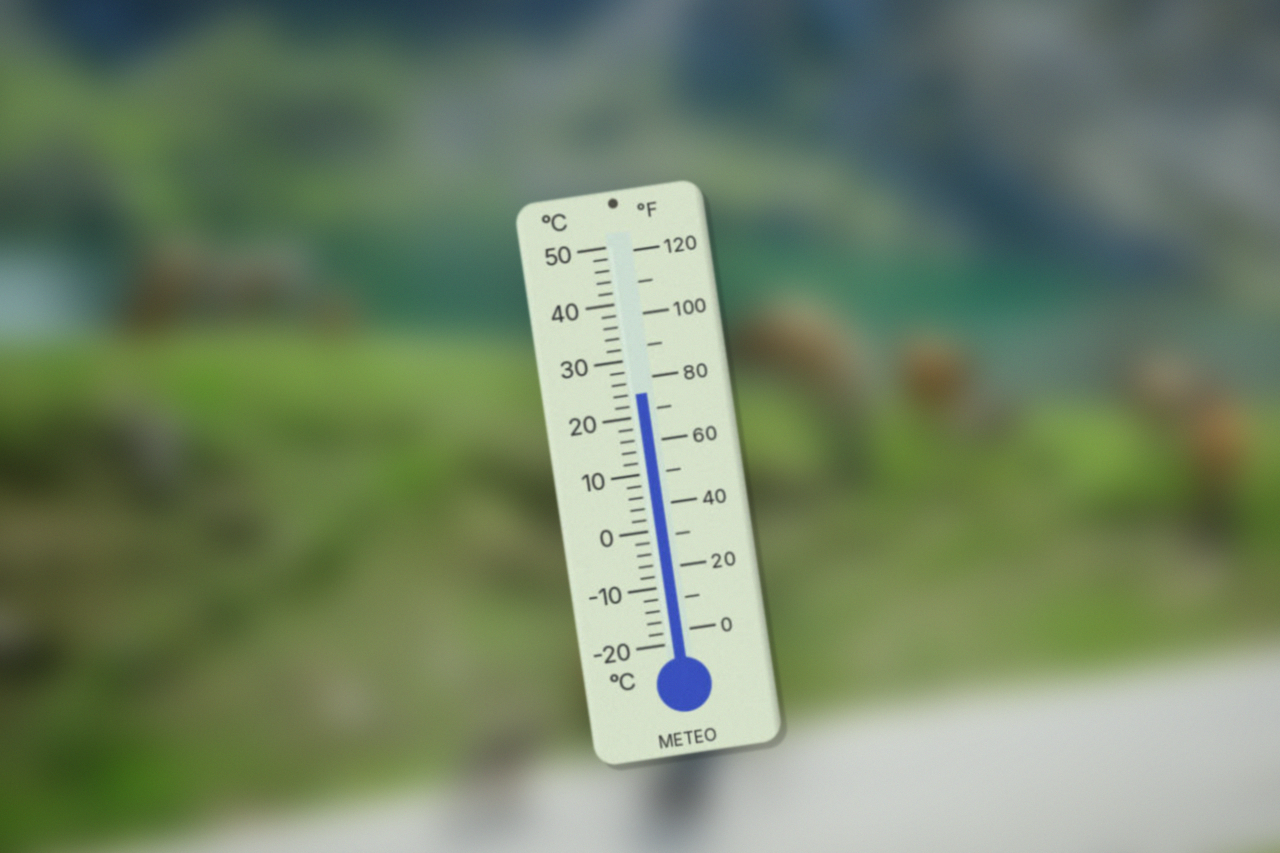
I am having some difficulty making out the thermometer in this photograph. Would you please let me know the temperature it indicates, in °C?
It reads 24 °C
